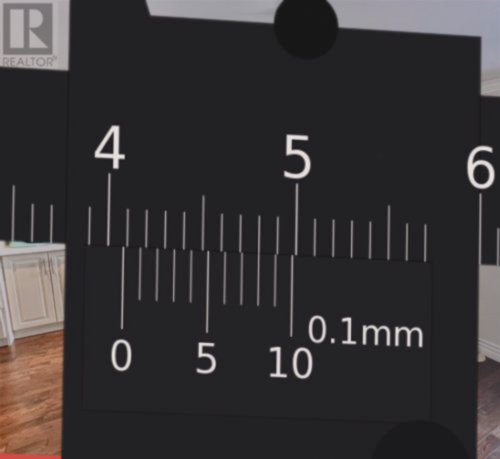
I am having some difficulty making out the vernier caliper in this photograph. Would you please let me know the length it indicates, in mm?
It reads 40.8 mm
